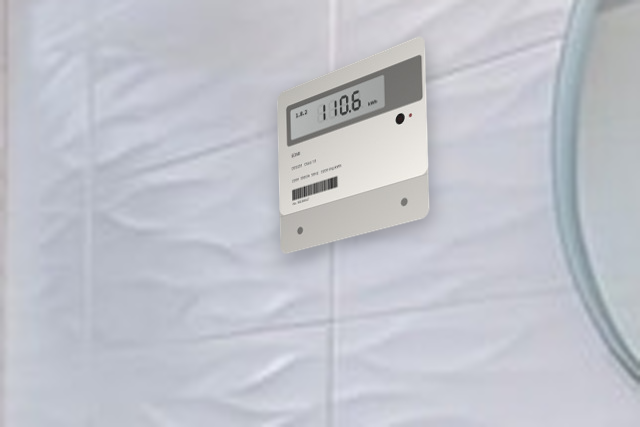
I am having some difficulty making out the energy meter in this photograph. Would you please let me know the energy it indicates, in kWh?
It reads 110.6 kWh
